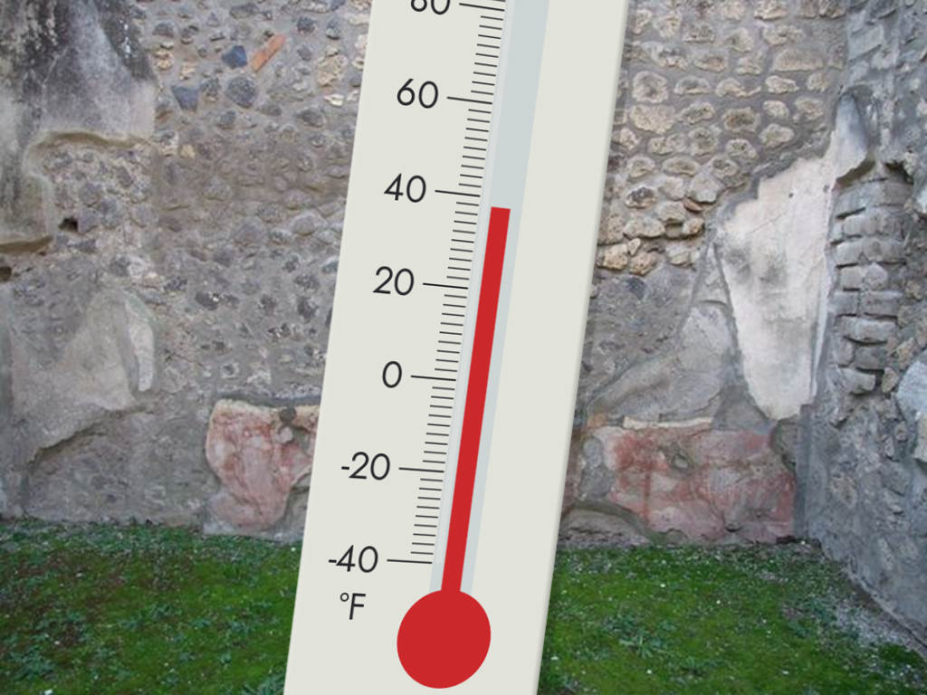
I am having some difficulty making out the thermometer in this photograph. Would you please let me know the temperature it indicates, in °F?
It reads 38 °F
